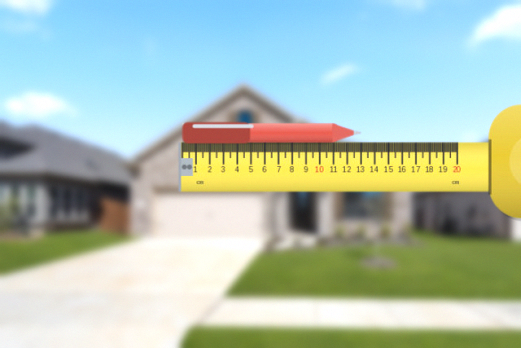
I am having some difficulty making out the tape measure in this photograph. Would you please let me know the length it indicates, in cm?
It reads 13 cm
